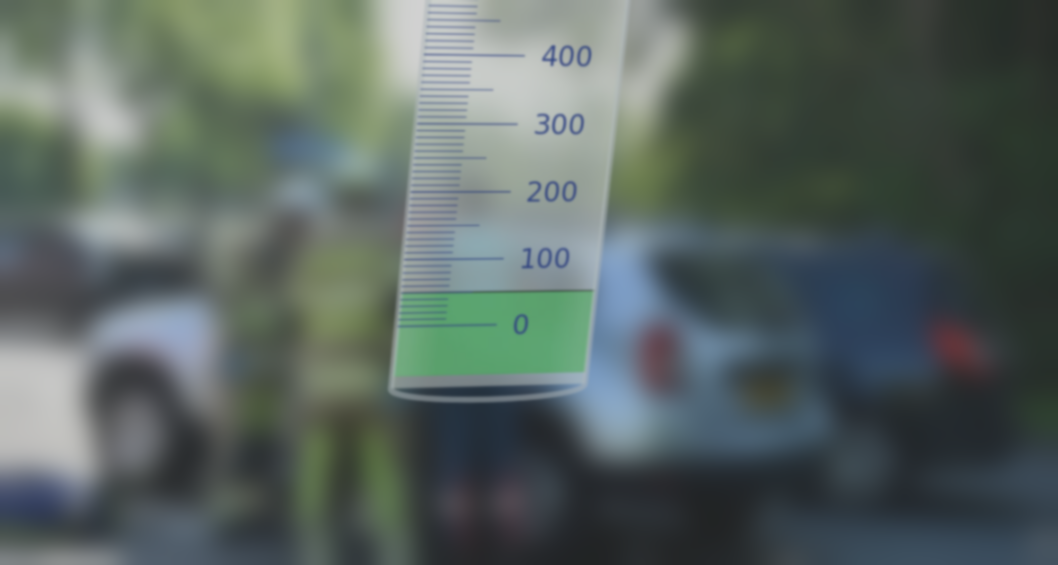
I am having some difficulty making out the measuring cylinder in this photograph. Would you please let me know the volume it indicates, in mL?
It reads 50 mL
